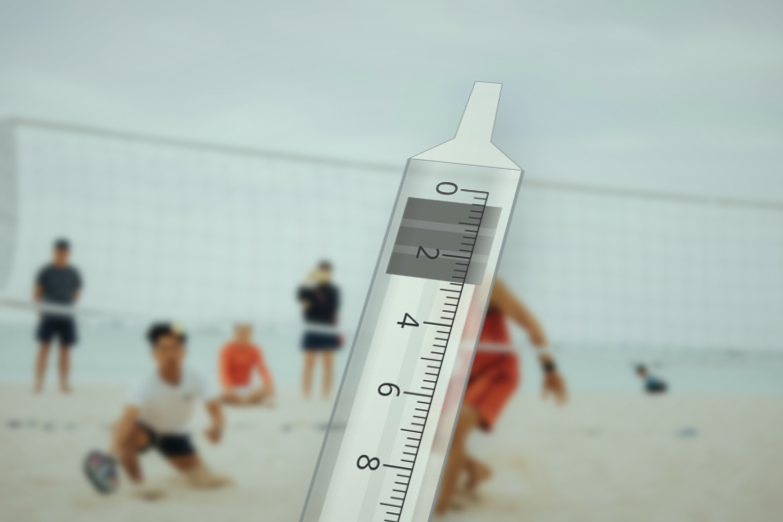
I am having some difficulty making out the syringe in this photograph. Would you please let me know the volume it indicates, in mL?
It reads 0.4 mL
